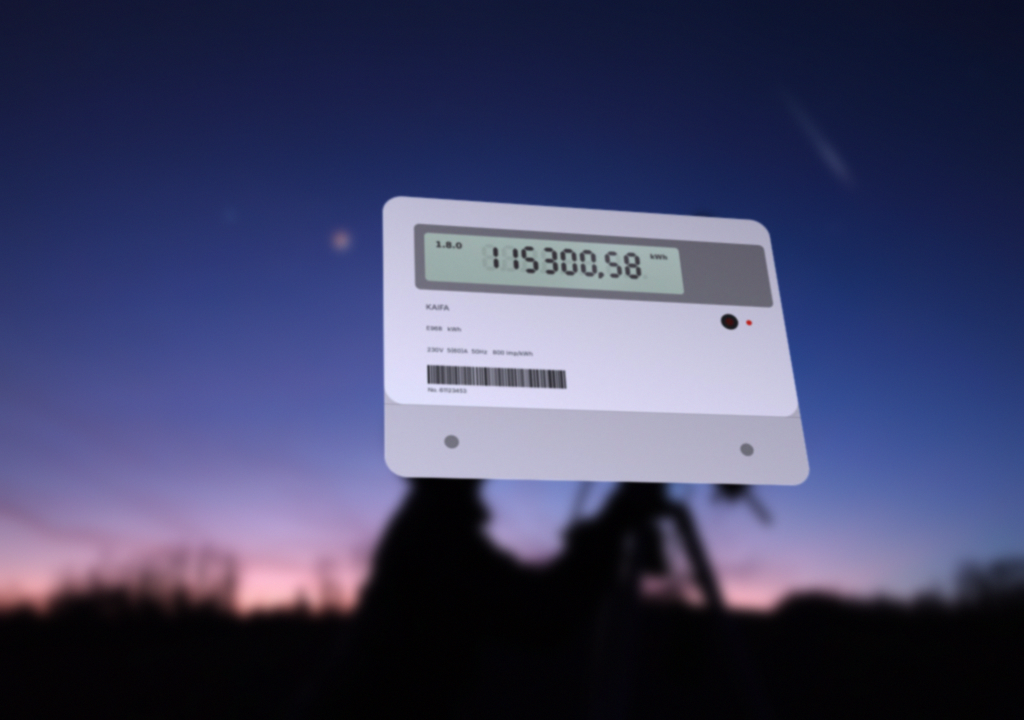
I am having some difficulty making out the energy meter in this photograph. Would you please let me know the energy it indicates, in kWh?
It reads 115300.58 kWh
